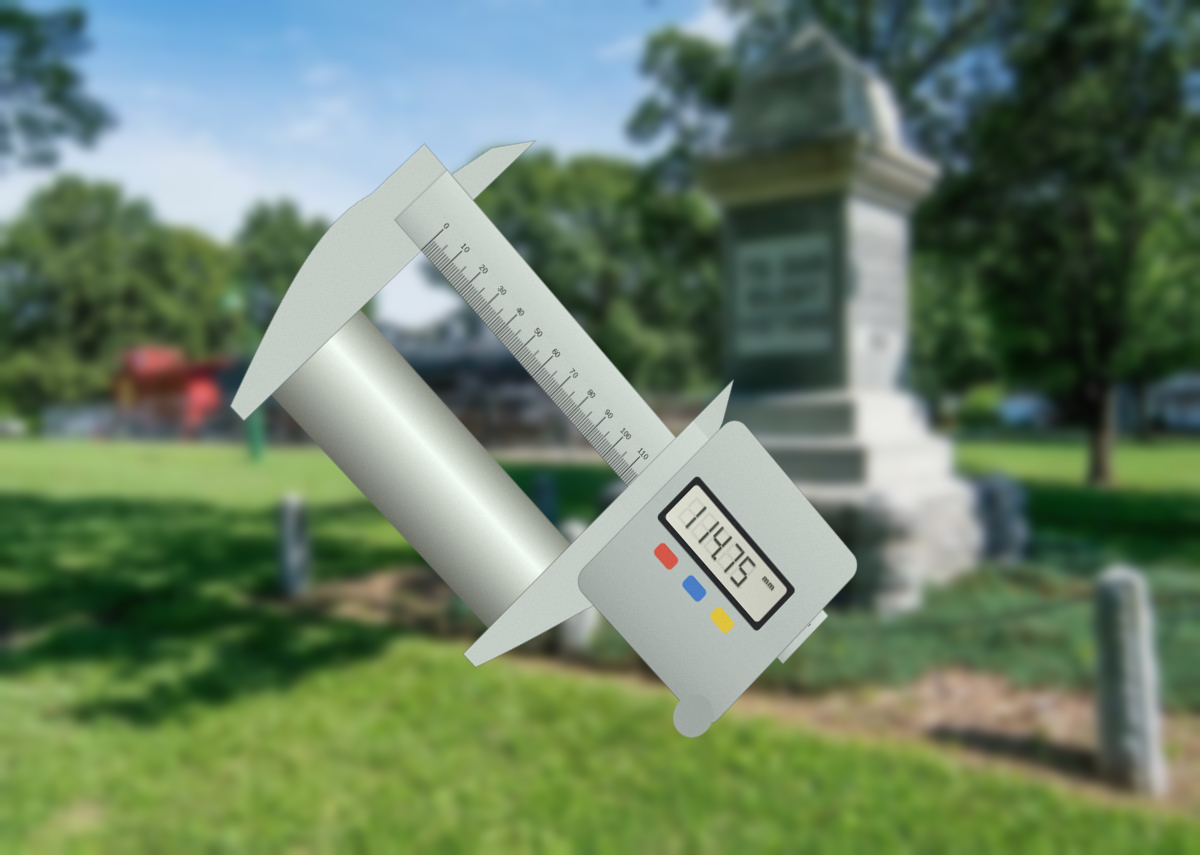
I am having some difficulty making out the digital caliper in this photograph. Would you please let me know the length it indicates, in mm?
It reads 114.75 mm
